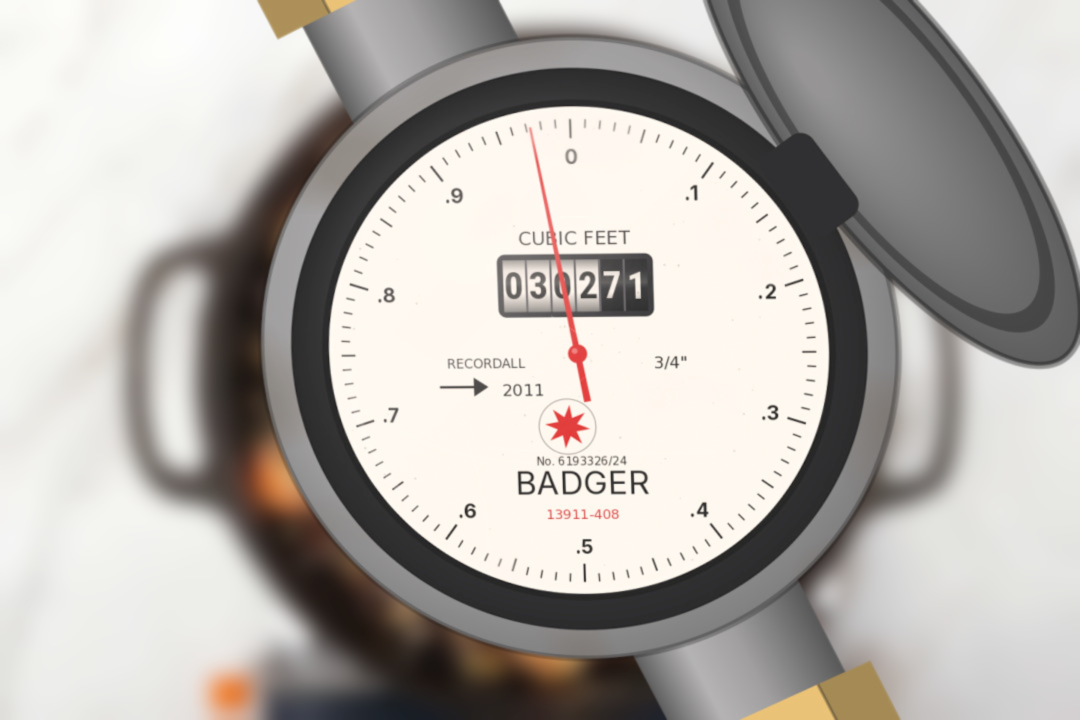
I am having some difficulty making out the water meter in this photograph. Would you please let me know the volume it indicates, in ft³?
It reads 30270.97 ft³
